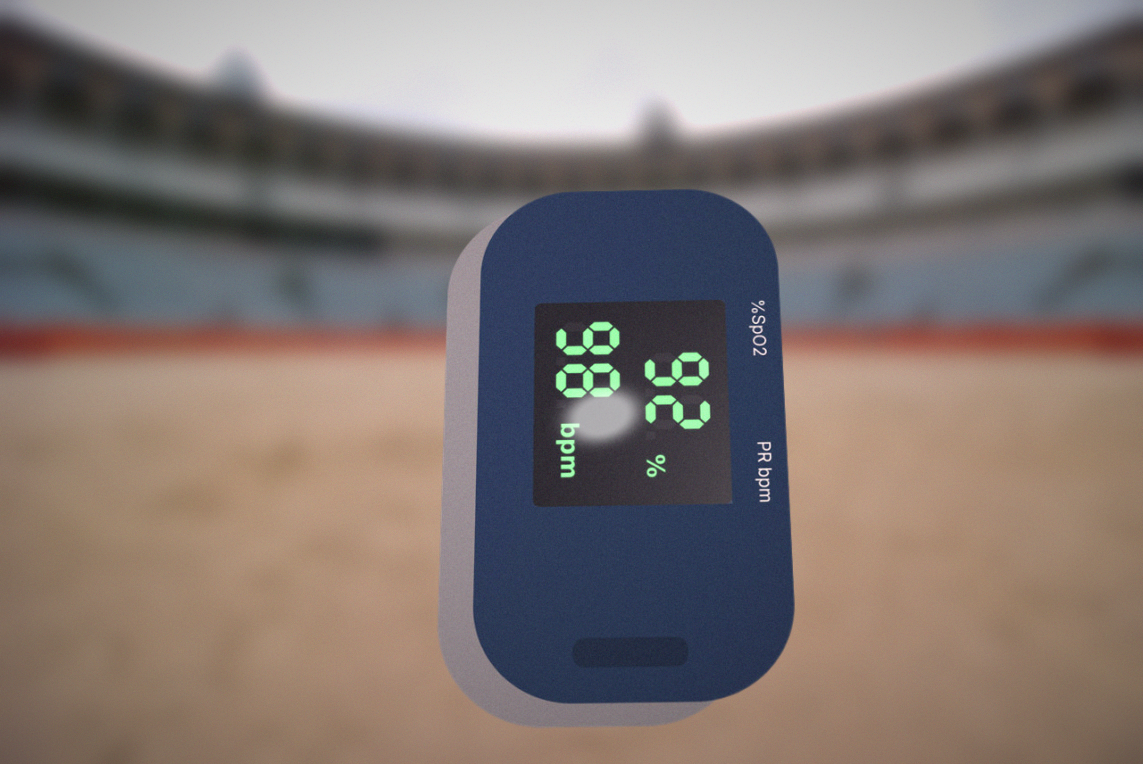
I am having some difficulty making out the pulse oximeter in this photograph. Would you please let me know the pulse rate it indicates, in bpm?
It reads 98 bpm
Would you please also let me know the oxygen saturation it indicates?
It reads 92 %
